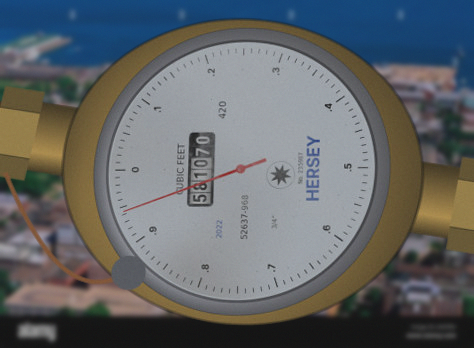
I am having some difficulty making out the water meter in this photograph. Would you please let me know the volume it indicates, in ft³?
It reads 581069.94 ft³
